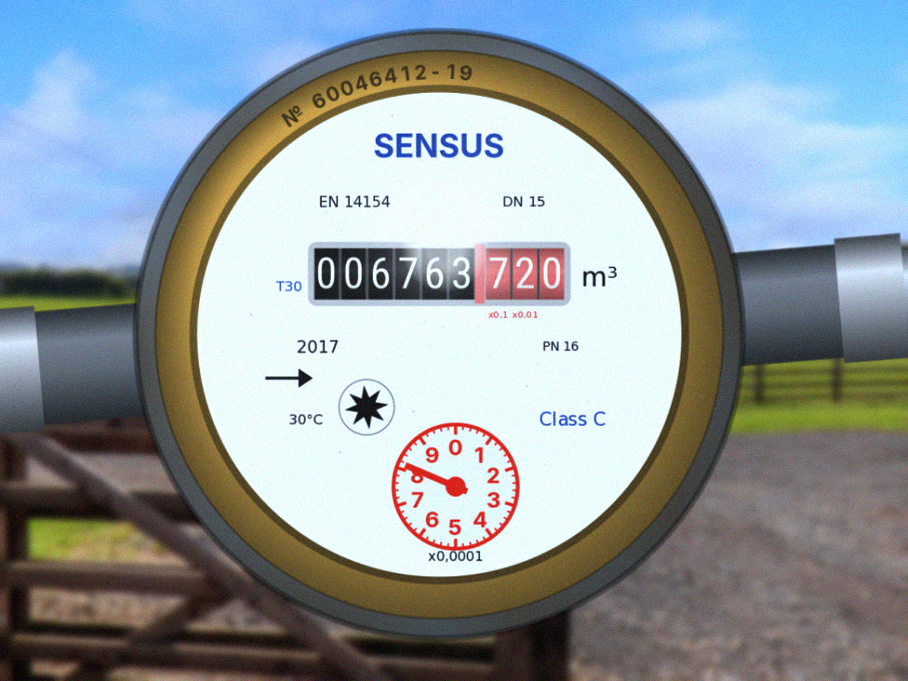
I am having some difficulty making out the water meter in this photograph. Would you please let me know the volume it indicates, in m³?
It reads 6763.7208 m³
